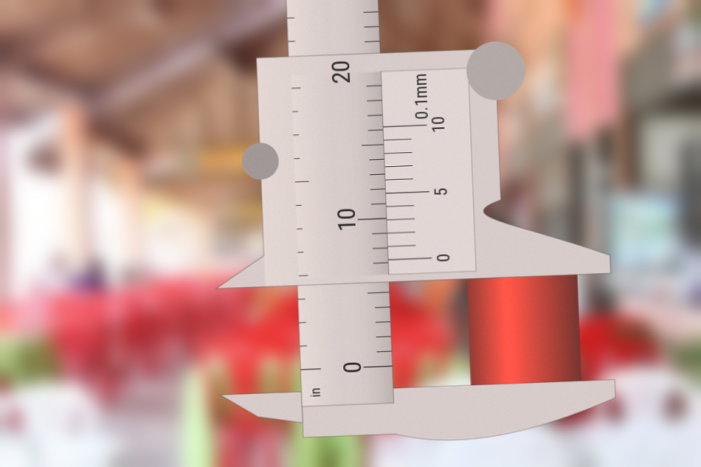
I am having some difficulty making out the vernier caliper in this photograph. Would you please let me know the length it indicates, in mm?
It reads 7.2 mm
